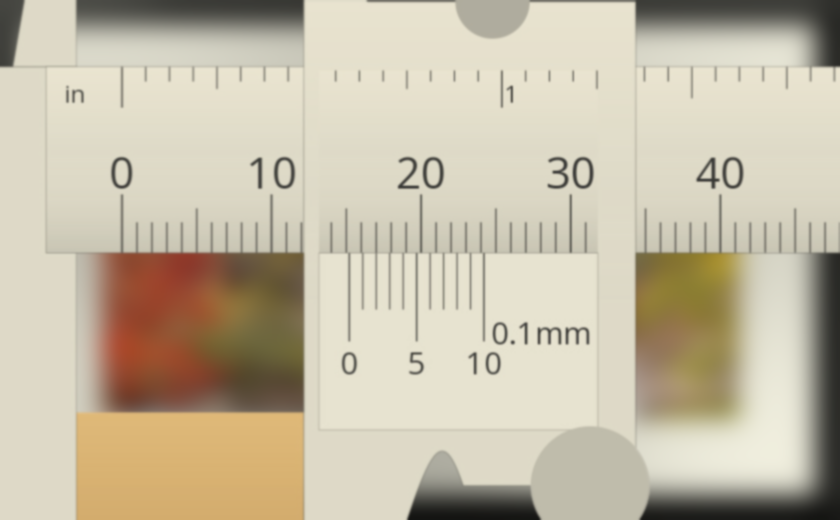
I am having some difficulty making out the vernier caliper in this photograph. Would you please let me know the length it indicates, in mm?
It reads 15.2 mm
